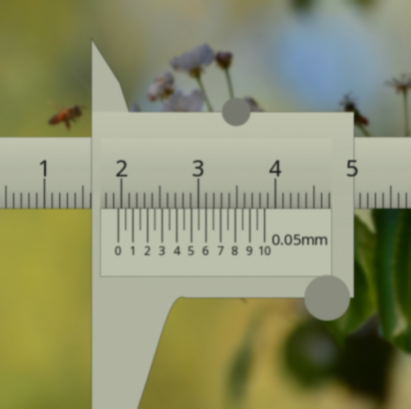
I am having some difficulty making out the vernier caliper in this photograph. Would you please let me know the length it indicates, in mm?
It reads 19.6 mm
